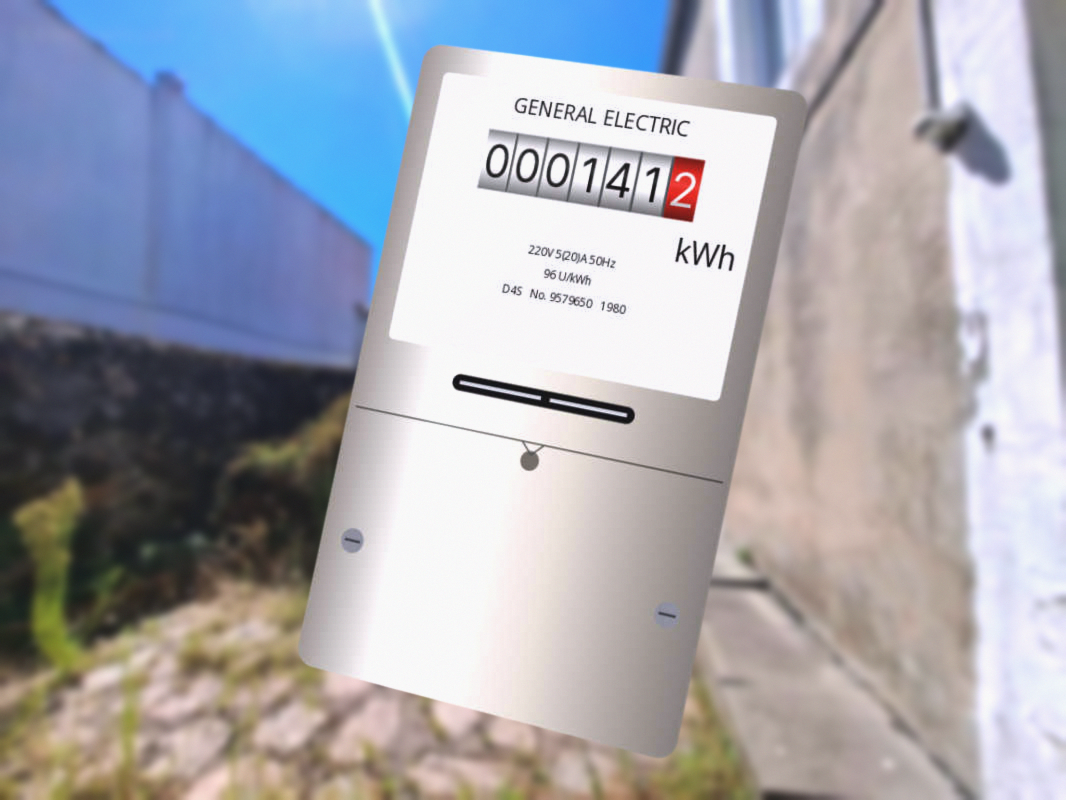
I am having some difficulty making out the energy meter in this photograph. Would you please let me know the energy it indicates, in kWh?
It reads 141.2 kWh
